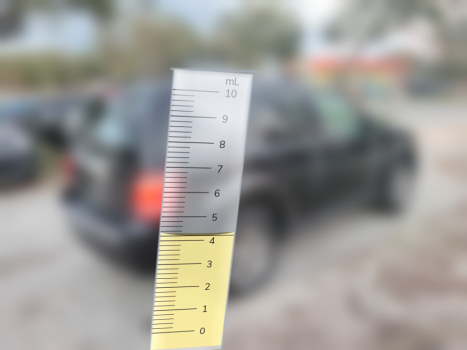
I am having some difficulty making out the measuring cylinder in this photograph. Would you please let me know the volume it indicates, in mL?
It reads 4.2 mL
